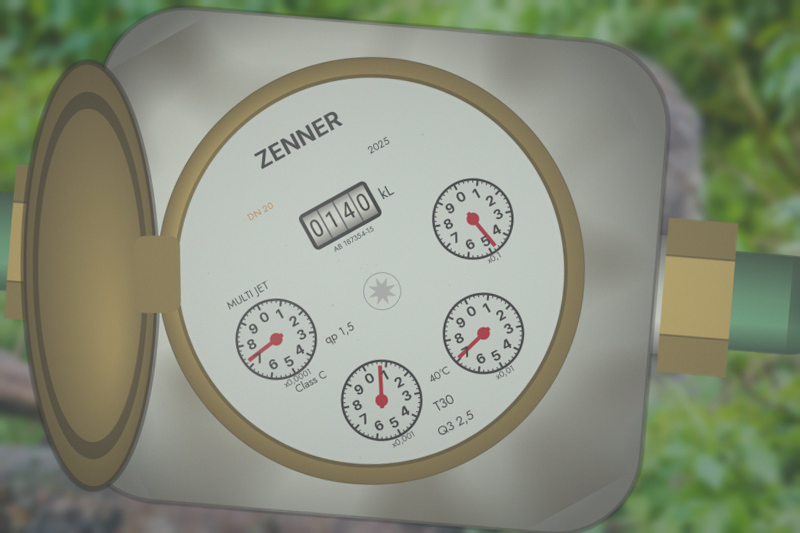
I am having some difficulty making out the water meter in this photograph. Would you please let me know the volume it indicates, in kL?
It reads 140.4707 kL
